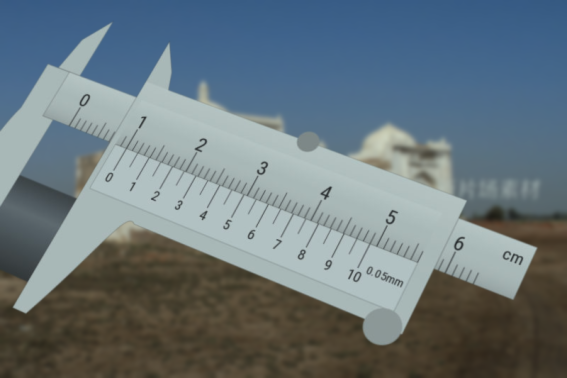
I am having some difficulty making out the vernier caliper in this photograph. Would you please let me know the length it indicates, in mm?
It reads 10.0 mm
